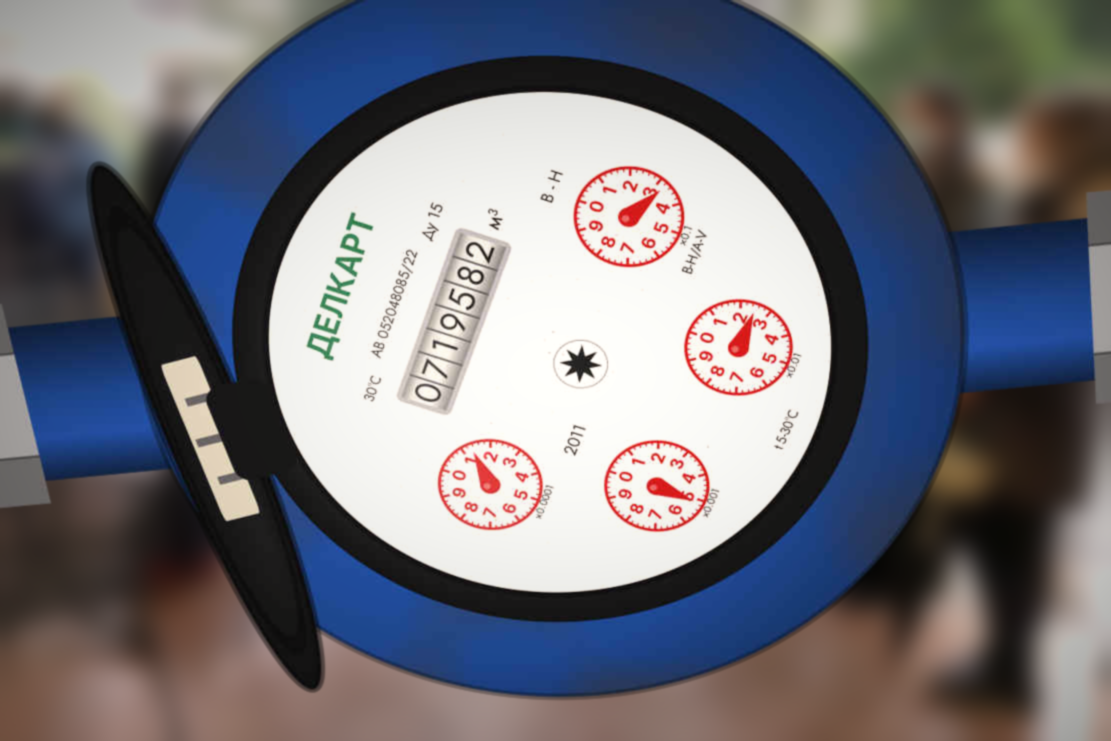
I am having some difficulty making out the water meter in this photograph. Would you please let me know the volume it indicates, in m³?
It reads 719582.3251 m³
